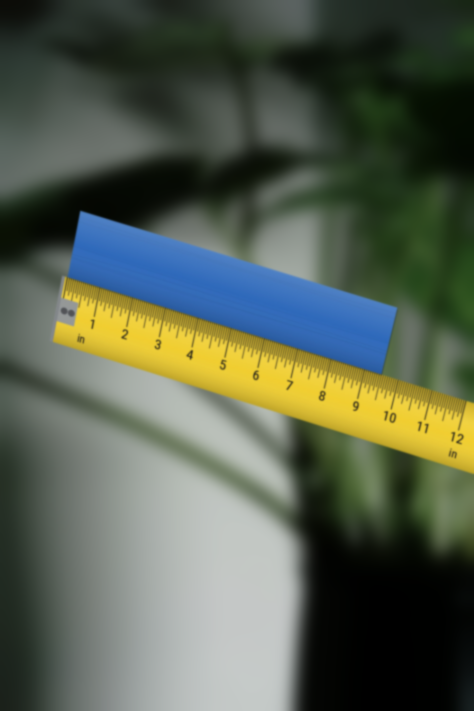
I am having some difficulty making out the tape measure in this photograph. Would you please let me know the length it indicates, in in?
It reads 9.5 in
